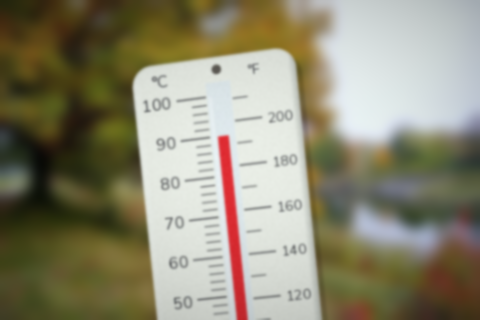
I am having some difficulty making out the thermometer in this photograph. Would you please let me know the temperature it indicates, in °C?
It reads 90 °C
